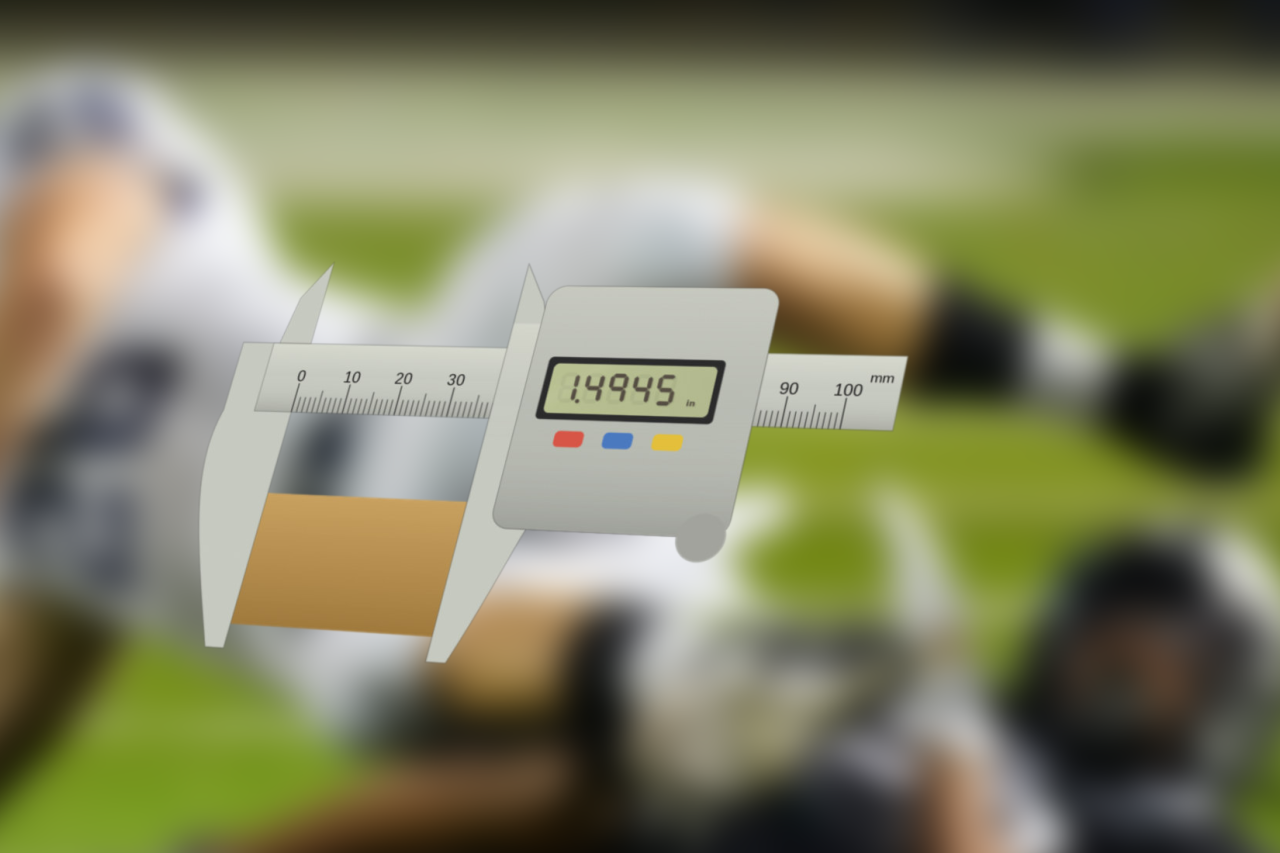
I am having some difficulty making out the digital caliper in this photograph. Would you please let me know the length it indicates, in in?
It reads 1.4945 in
